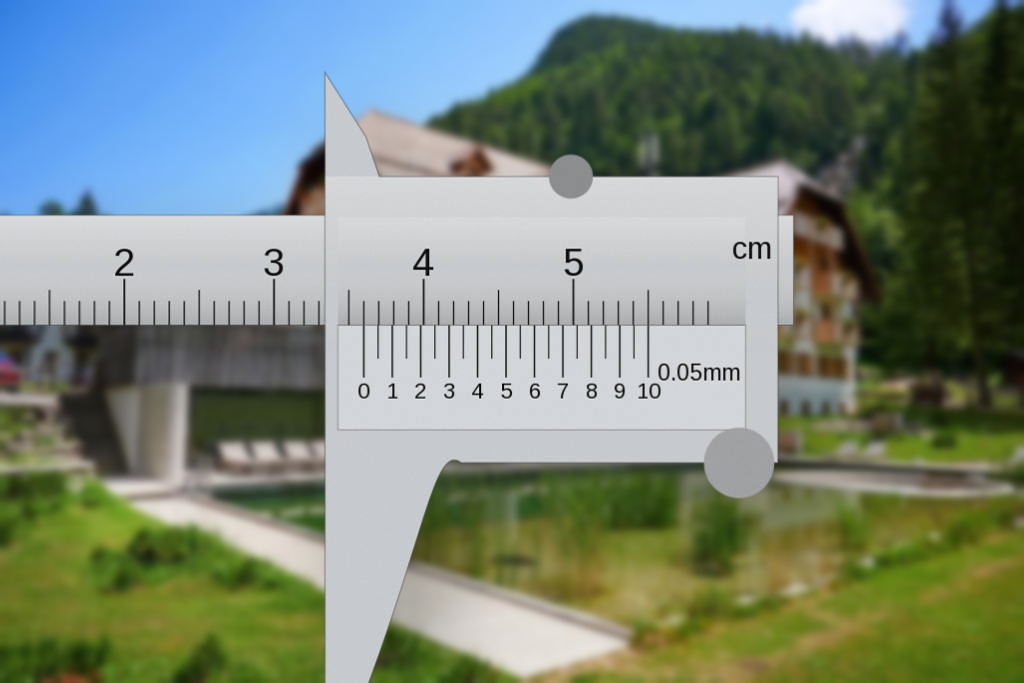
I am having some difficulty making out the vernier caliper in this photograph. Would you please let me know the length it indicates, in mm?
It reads 36.0 mm
